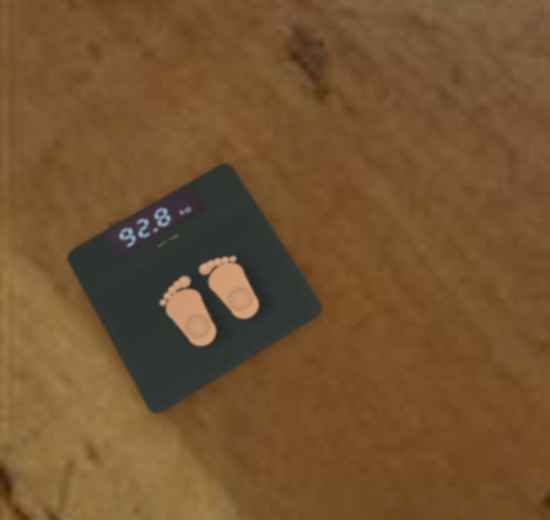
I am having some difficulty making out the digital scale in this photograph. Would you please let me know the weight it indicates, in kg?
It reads 92.8 kg
